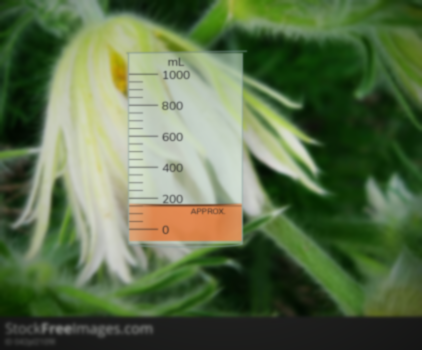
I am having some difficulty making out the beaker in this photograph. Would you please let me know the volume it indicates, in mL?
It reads 150 mL
